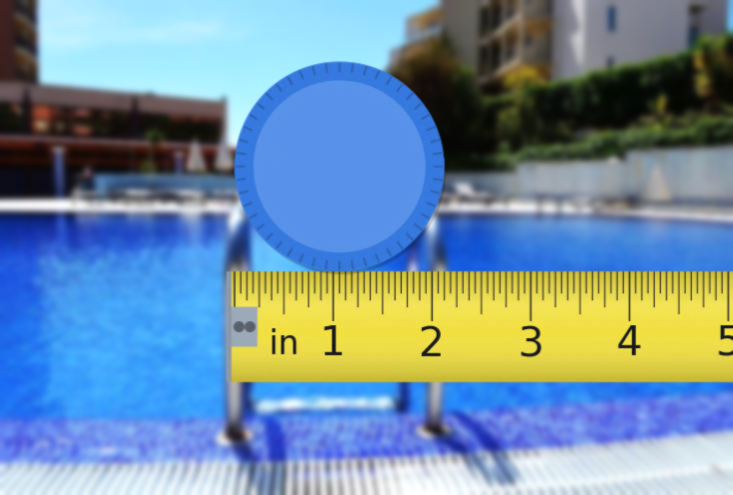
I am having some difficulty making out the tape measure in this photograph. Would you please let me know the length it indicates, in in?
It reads 2.125 in
